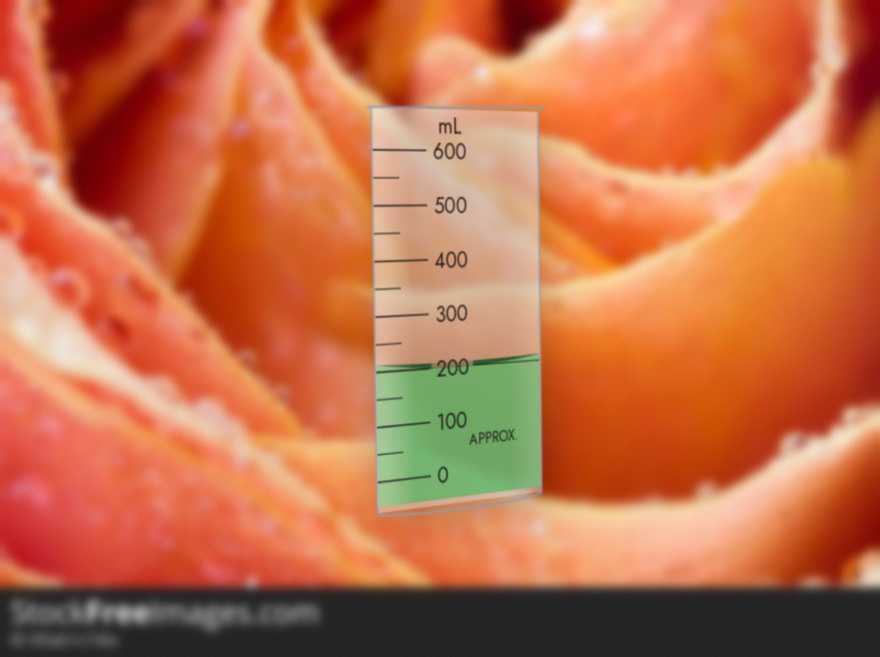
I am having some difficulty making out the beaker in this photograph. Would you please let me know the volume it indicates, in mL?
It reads 200 mL
